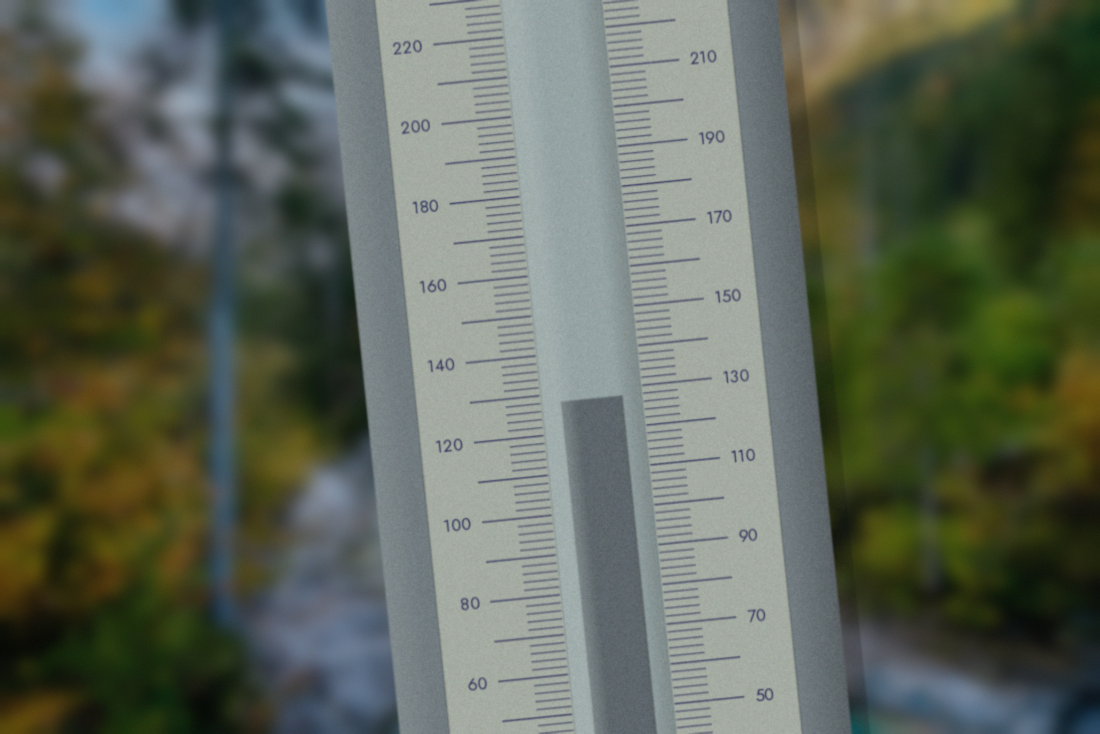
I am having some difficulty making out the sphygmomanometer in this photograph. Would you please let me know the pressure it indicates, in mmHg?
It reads 128 mmHg
